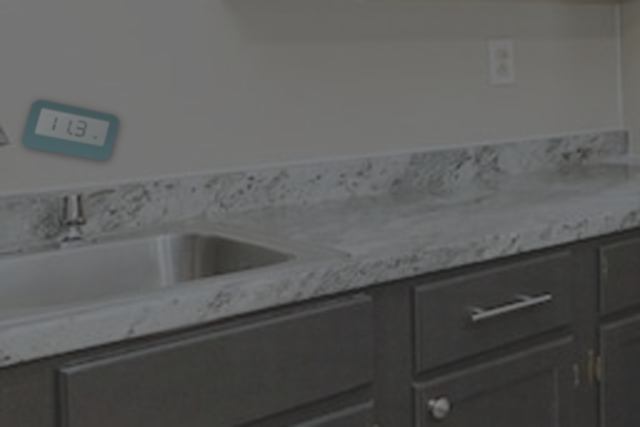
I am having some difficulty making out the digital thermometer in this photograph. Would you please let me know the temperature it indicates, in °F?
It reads 11.3 °F
